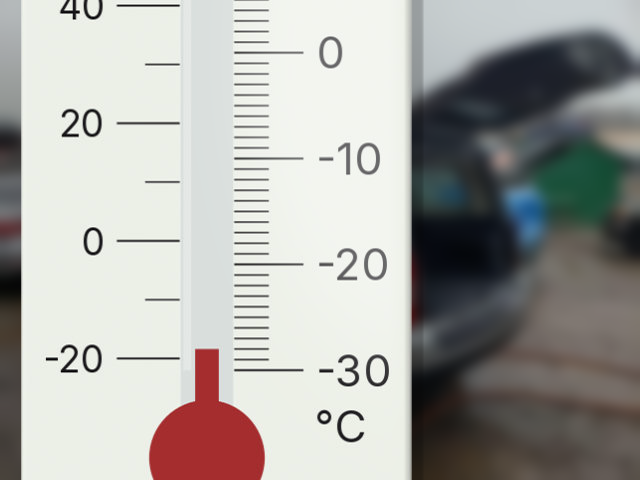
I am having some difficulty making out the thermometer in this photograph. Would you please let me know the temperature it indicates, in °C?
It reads -28 °C
